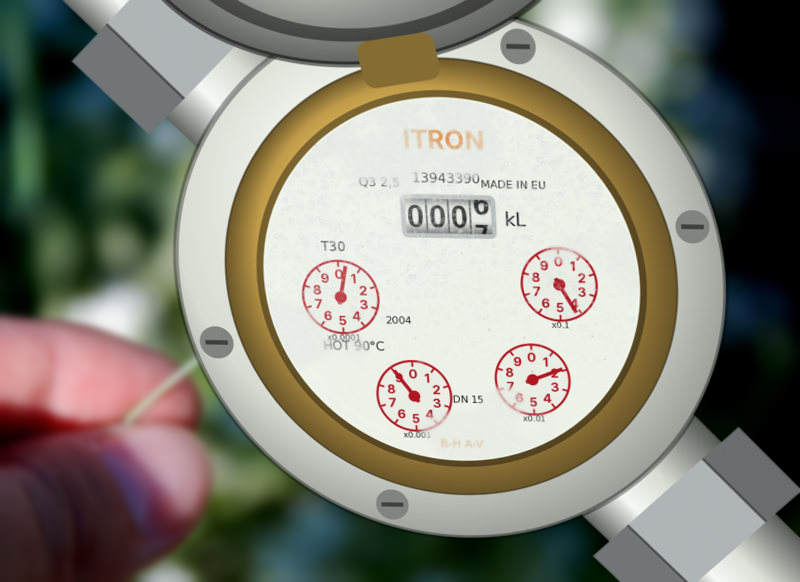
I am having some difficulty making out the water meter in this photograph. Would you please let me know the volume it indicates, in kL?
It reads 6.4190 kL
